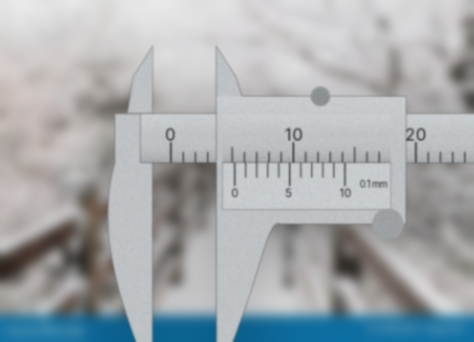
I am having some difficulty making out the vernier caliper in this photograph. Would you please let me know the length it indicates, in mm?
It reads 5.2 mm
